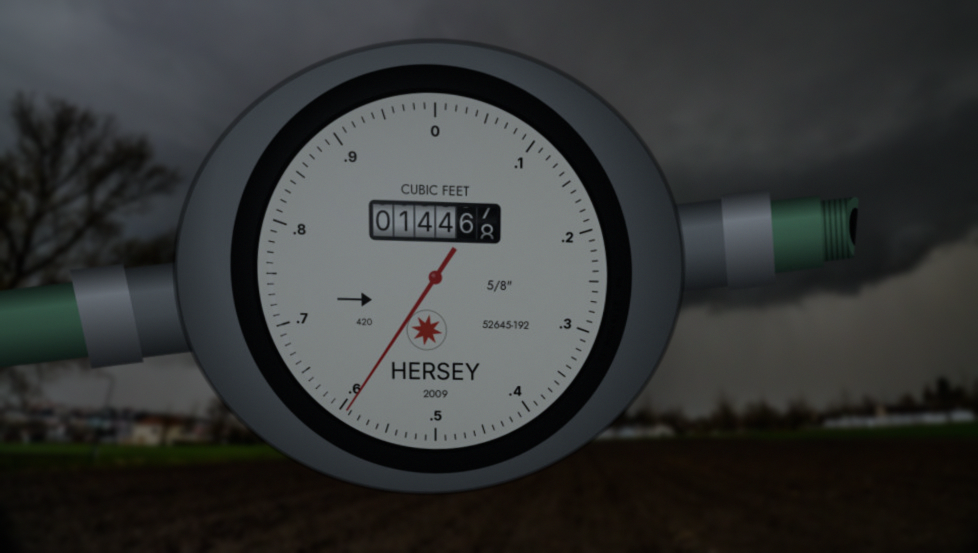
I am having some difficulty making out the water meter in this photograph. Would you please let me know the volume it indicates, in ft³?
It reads 14467.59 ft³
